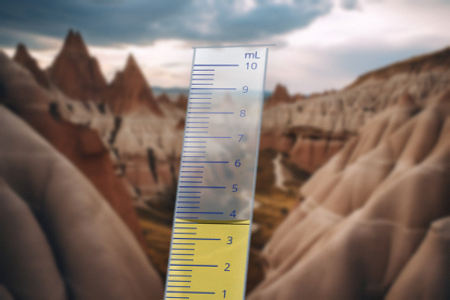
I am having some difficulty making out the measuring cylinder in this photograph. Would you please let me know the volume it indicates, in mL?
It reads 3.6 mL
